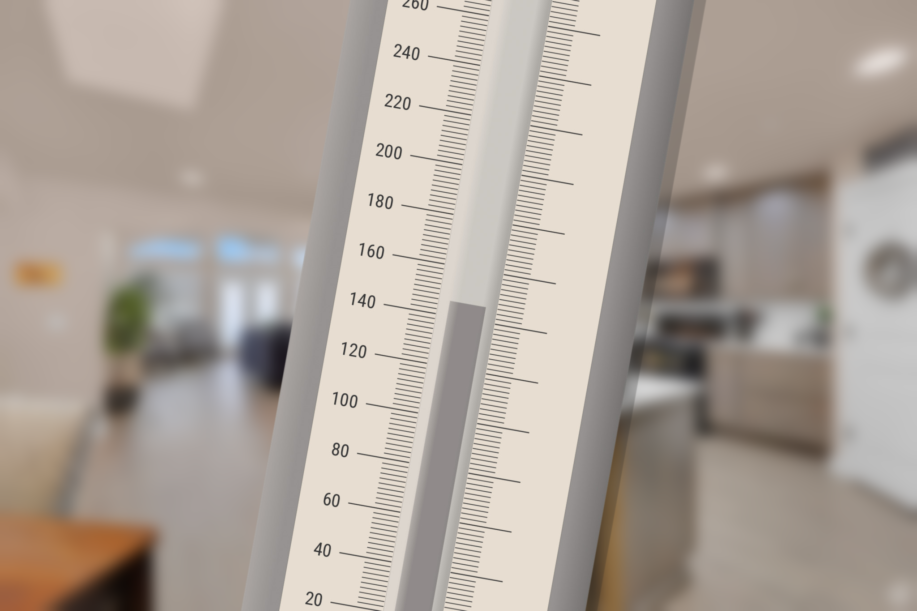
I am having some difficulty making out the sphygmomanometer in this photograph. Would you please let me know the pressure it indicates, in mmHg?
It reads 146 mmHg
